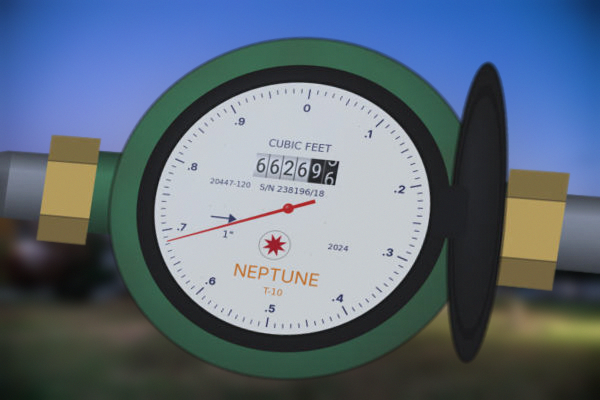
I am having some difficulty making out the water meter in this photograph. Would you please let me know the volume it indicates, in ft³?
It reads 662695.68 ft³
